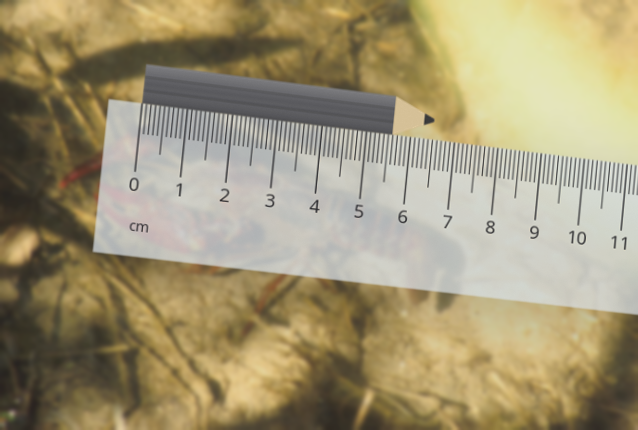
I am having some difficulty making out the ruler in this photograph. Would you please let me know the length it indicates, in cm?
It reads 6.5 cm
